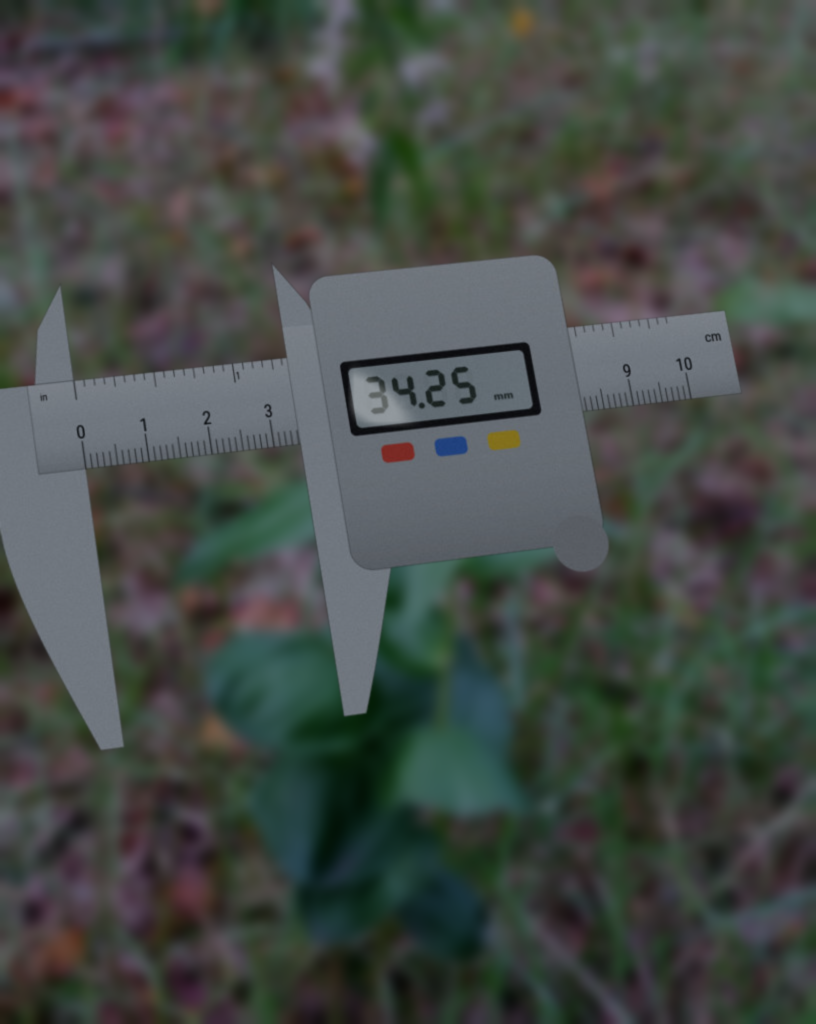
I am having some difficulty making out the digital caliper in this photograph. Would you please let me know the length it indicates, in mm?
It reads 34.25 mm
